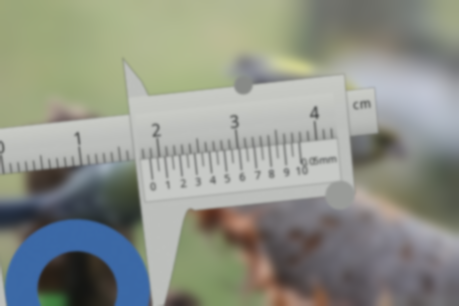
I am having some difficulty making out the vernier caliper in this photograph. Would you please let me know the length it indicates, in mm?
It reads 18.8 mm
